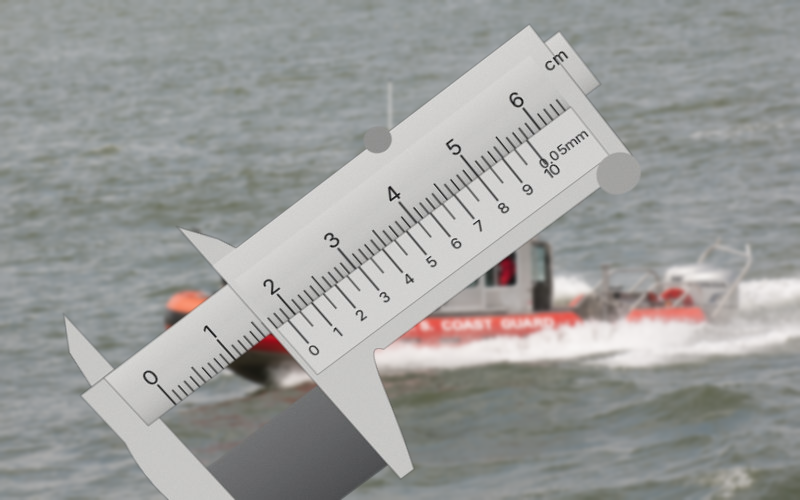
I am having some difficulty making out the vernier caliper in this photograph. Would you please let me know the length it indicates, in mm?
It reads 18.8 mm
